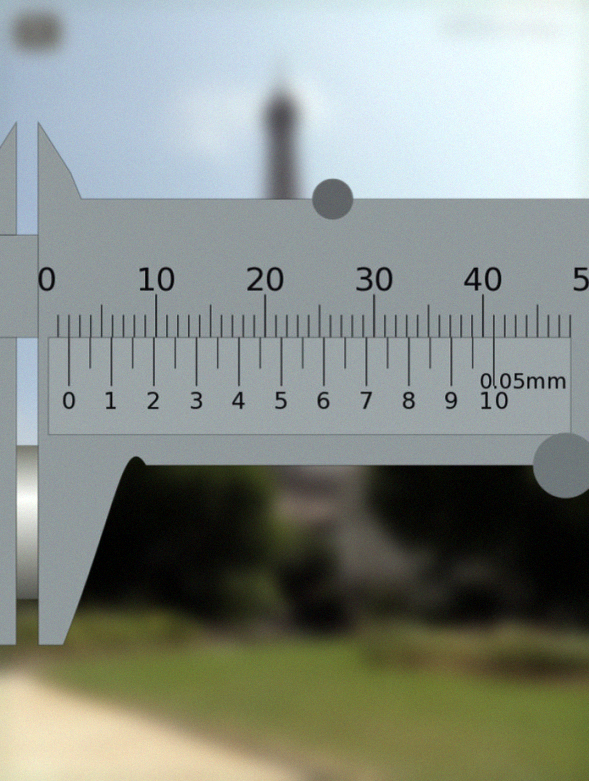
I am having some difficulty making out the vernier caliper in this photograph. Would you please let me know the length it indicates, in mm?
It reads 2.0 mm
